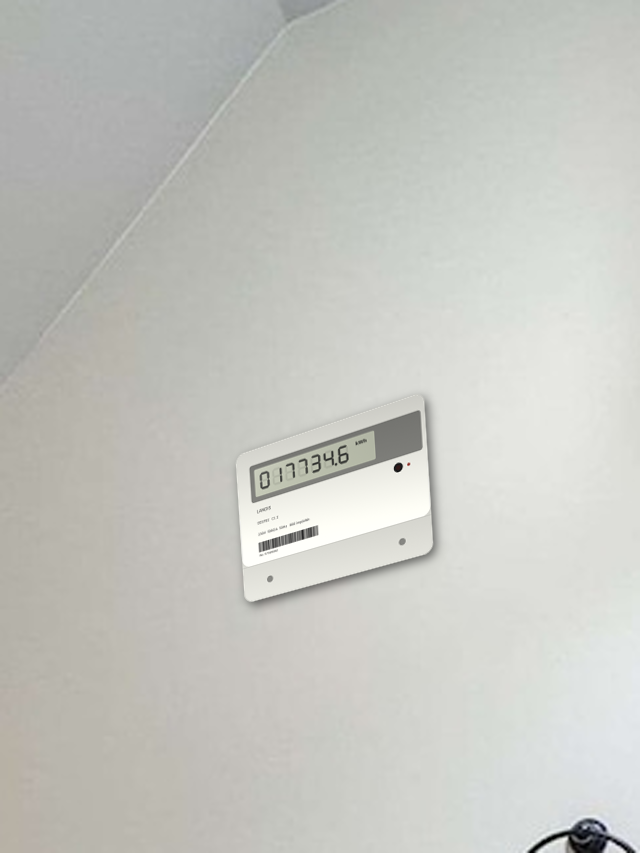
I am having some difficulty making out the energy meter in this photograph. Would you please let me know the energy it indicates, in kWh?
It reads 17734.6 kWh
